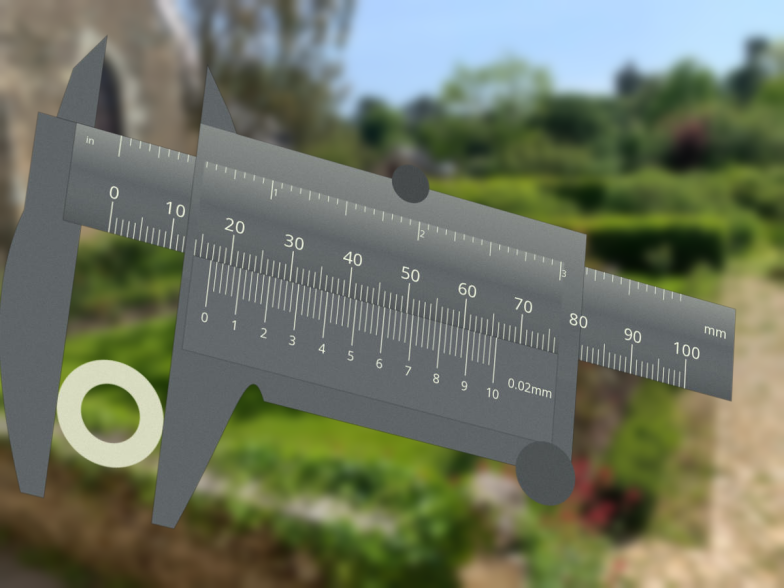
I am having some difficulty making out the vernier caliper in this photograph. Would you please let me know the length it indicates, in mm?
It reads 16.8 mm
